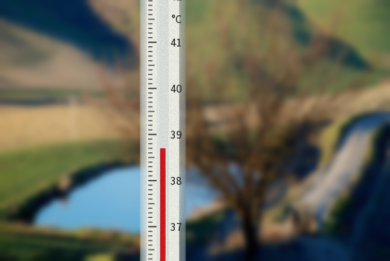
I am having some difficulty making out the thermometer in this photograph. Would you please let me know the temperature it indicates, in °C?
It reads 38.7 °C
